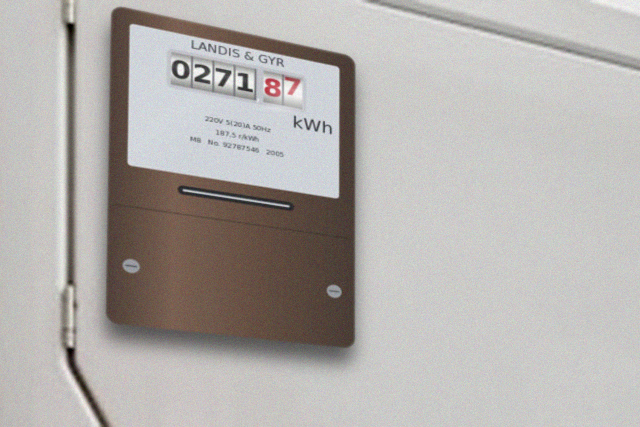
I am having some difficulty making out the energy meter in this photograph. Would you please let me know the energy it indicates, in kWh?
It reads 271.87 kWh
